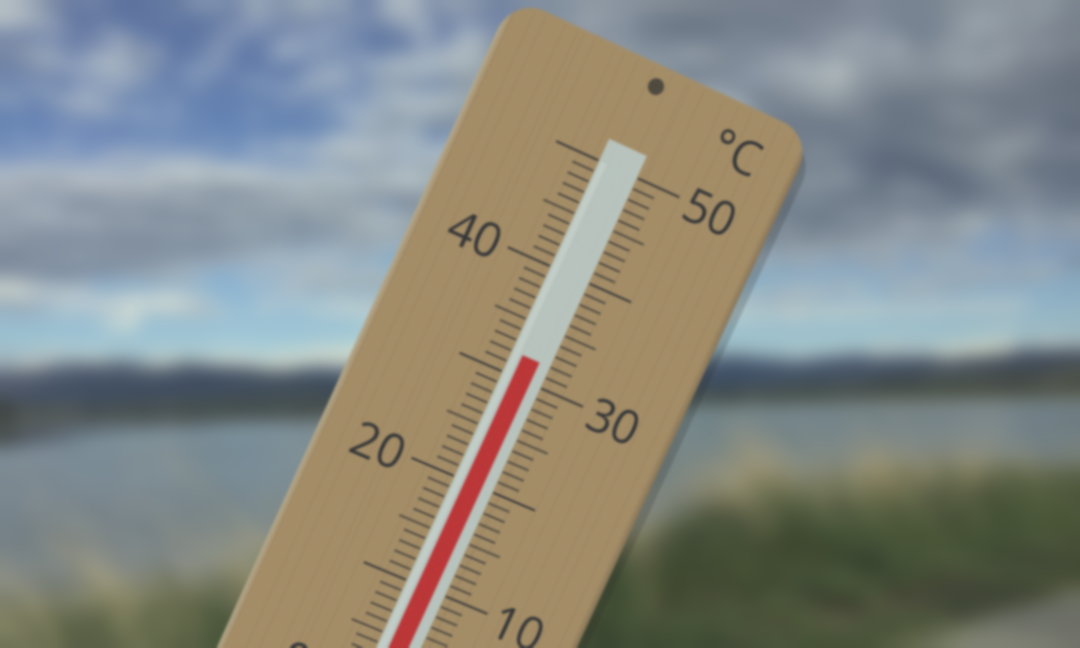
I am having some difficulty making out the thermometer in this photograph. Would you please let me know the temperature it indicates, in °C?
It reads 32 °C
